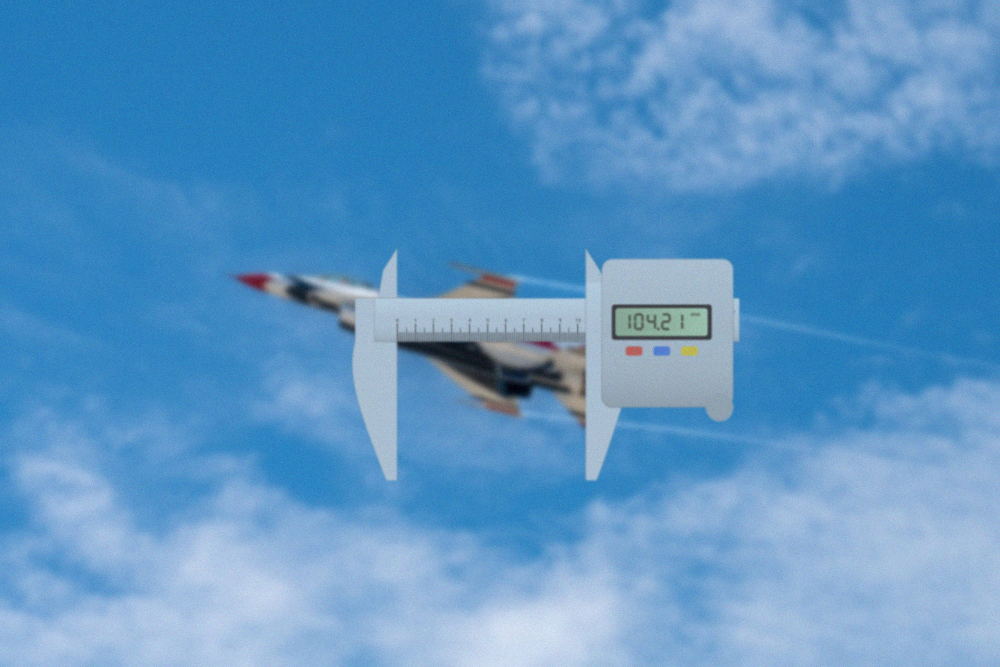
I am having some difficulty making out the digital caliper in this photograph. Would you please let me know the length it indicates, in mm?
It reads 104.21 mm
